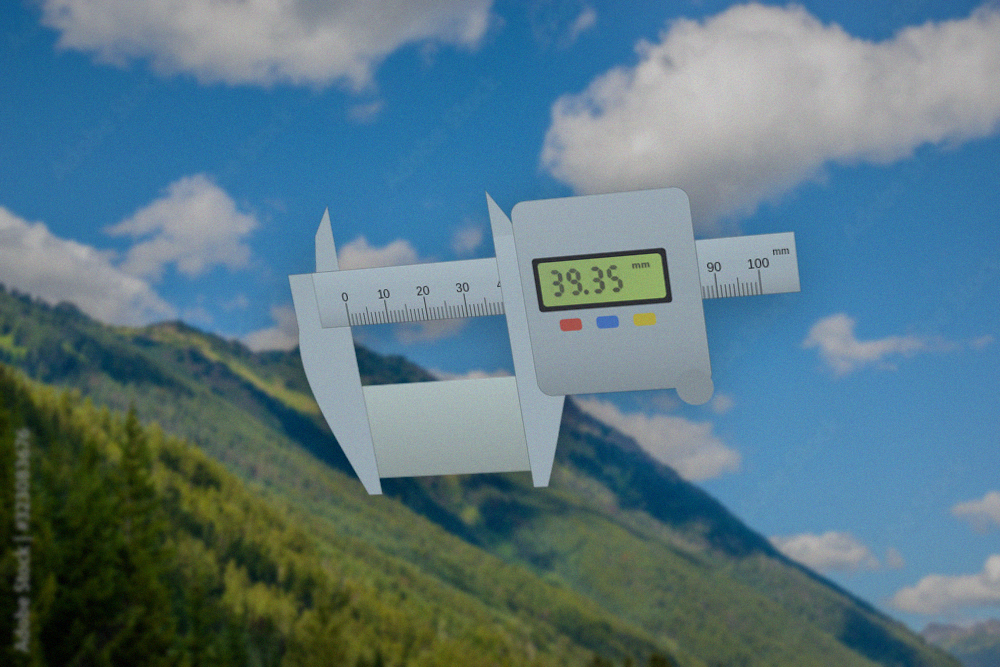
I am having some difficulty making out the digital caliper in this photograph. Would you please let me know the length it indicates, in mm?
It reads 39.35 mm
